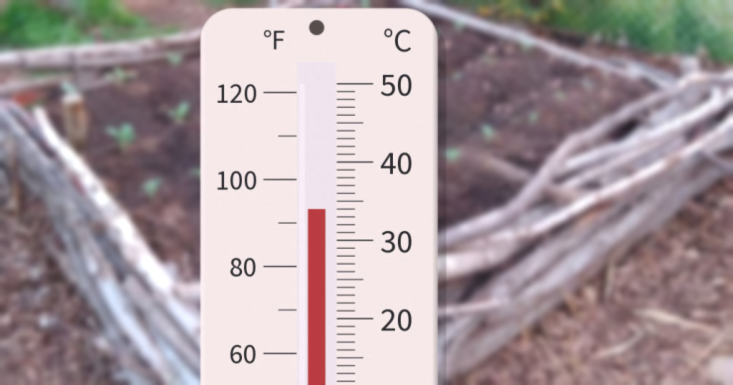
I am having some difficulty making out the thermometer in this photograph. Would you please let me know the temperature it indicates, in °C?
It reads 34 °C
